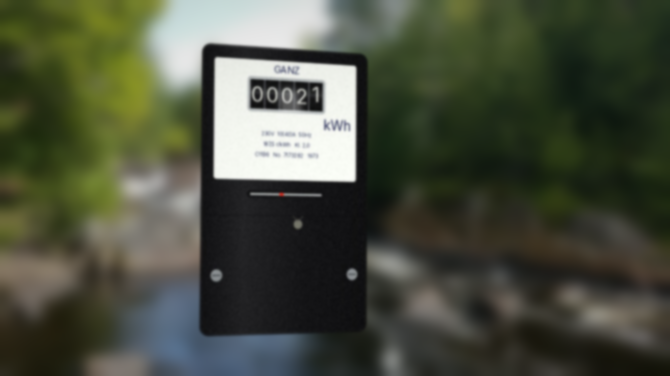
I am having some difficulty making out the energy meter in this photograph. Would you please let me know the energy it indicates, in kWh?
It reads 21 kWh
